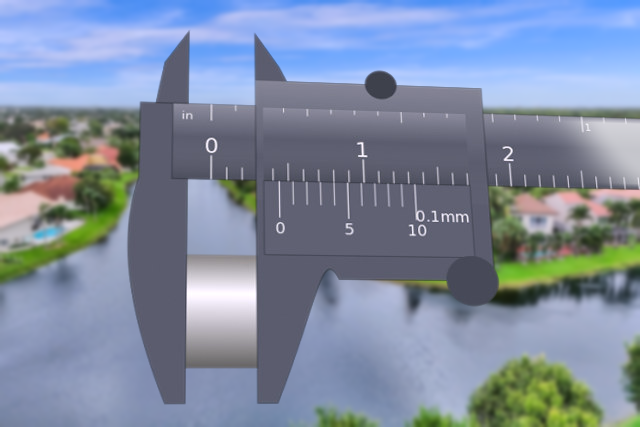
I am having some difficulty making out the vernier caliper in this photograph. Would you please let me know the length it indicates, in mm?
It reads 4.4 mm
